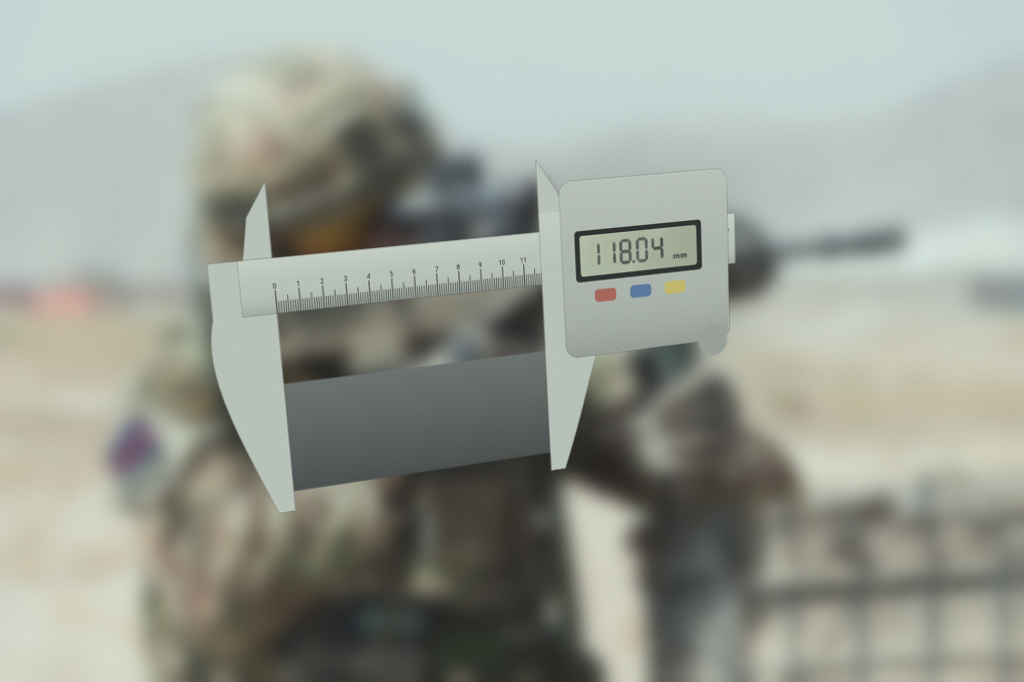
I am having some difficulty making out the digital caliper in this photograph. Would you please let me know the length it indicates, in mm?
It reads 118.04 mm
